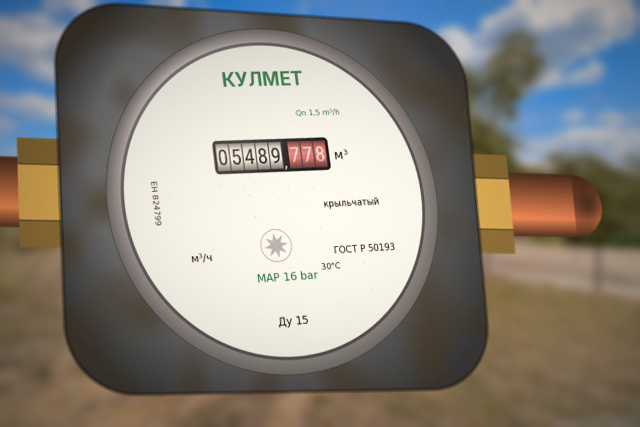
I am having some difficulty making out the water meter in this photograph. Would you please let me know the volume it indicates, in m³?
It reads 5489.778 m³
